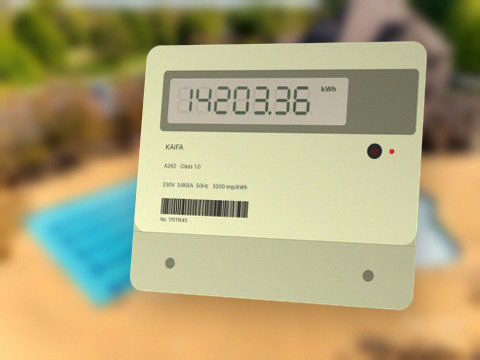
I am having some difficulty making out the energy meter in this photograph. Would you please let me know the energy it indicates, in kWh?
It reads 14203.36 kWh
